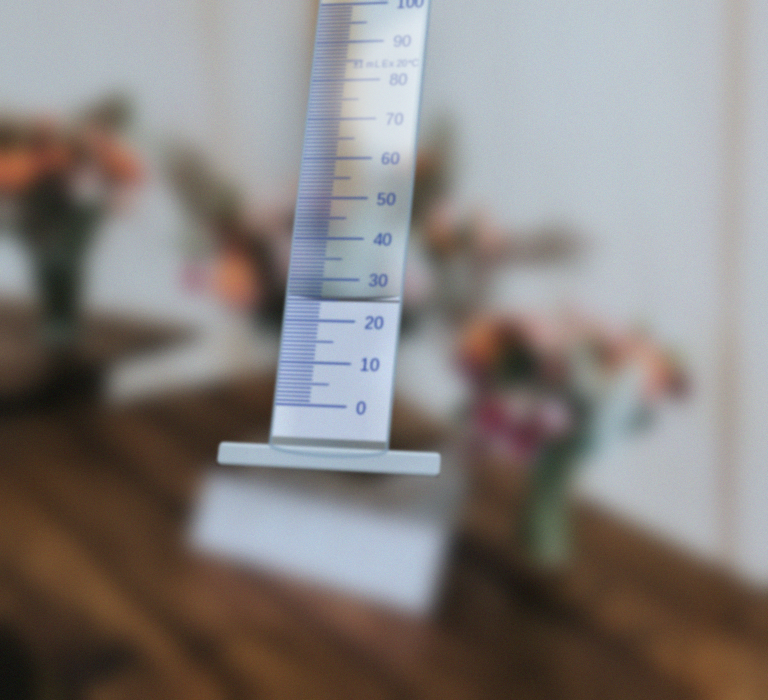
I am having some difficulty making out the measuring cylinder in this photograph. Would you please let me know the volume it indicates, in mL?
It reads 25 mL
